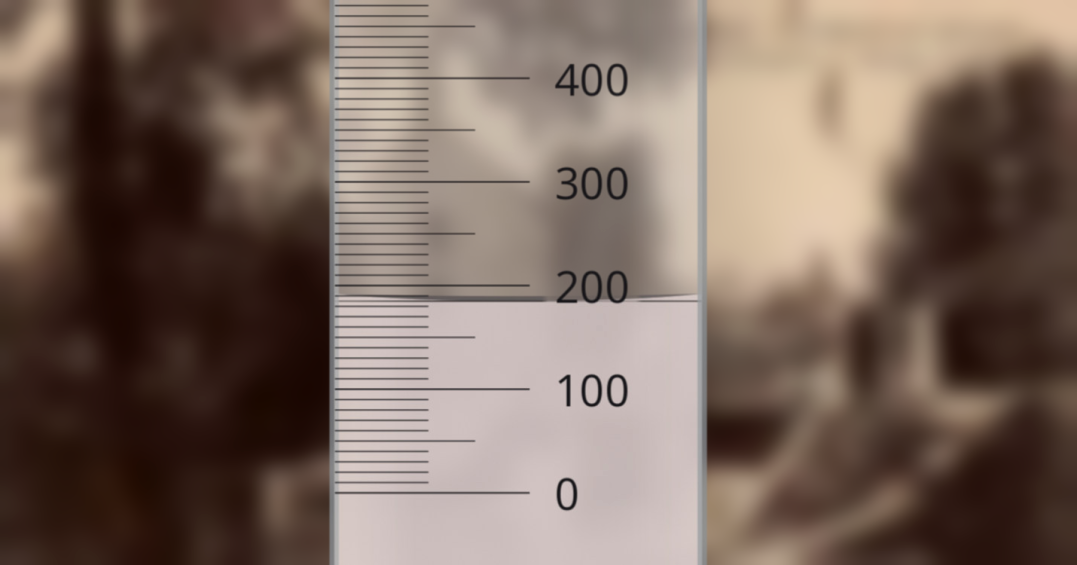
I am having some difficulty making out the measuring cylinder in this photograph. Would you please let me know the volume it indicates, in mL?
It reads 185 mL
